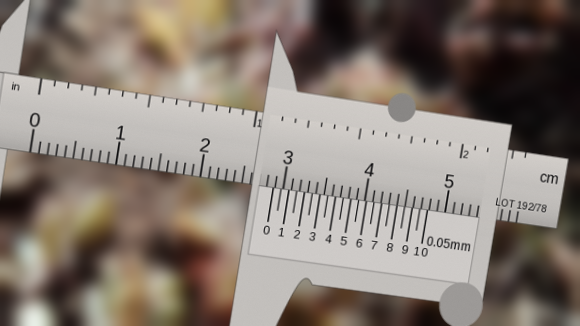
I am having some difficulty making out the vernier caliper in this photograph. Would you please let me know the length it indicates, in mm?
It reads 28.8 mm
